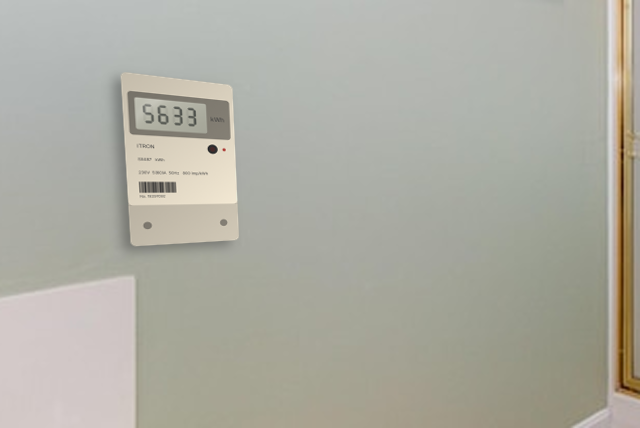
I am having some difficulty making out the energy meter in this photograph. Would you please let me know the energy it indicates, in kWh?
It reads 5633 kWh
